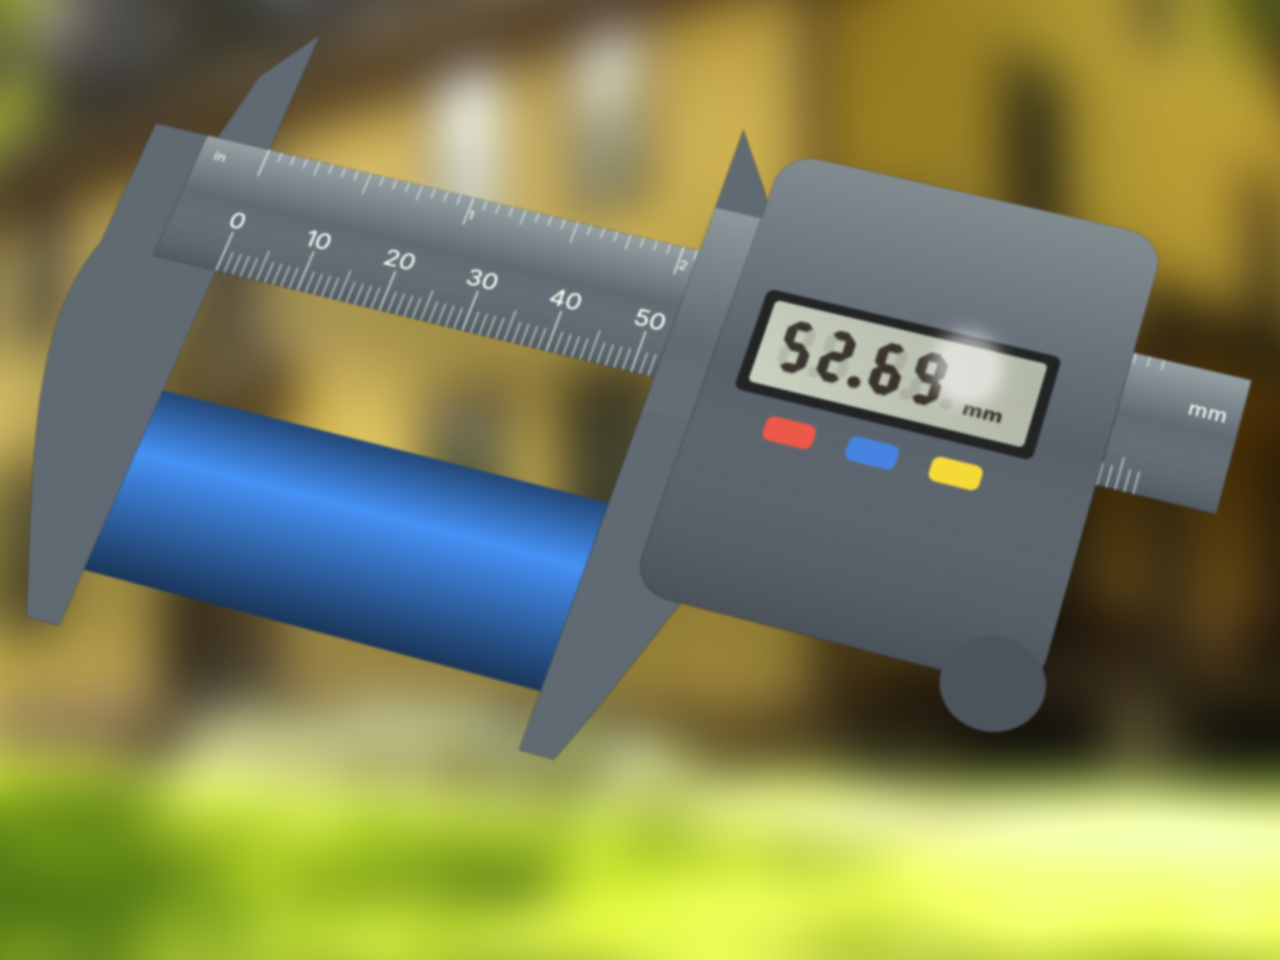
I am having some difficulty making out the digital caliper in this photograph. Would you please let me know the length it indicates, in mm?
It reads 52.69 mm
